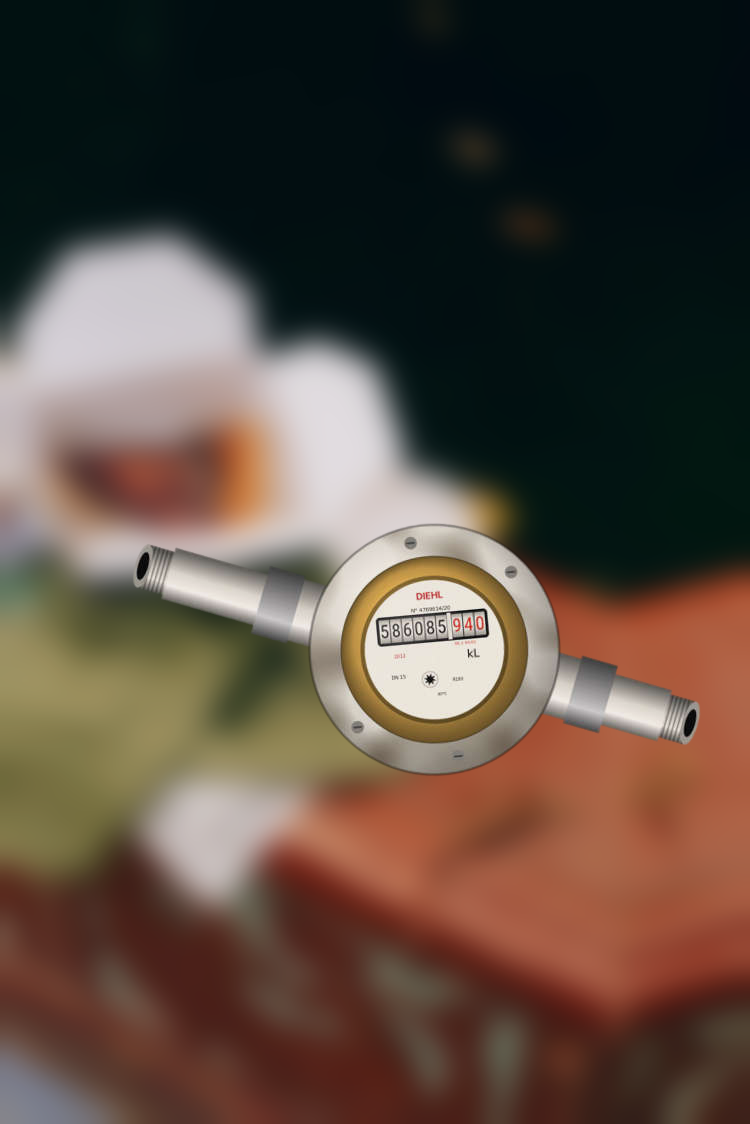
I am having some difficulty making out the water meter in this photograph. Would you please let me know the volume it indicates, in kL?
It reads 586085.940 kL
